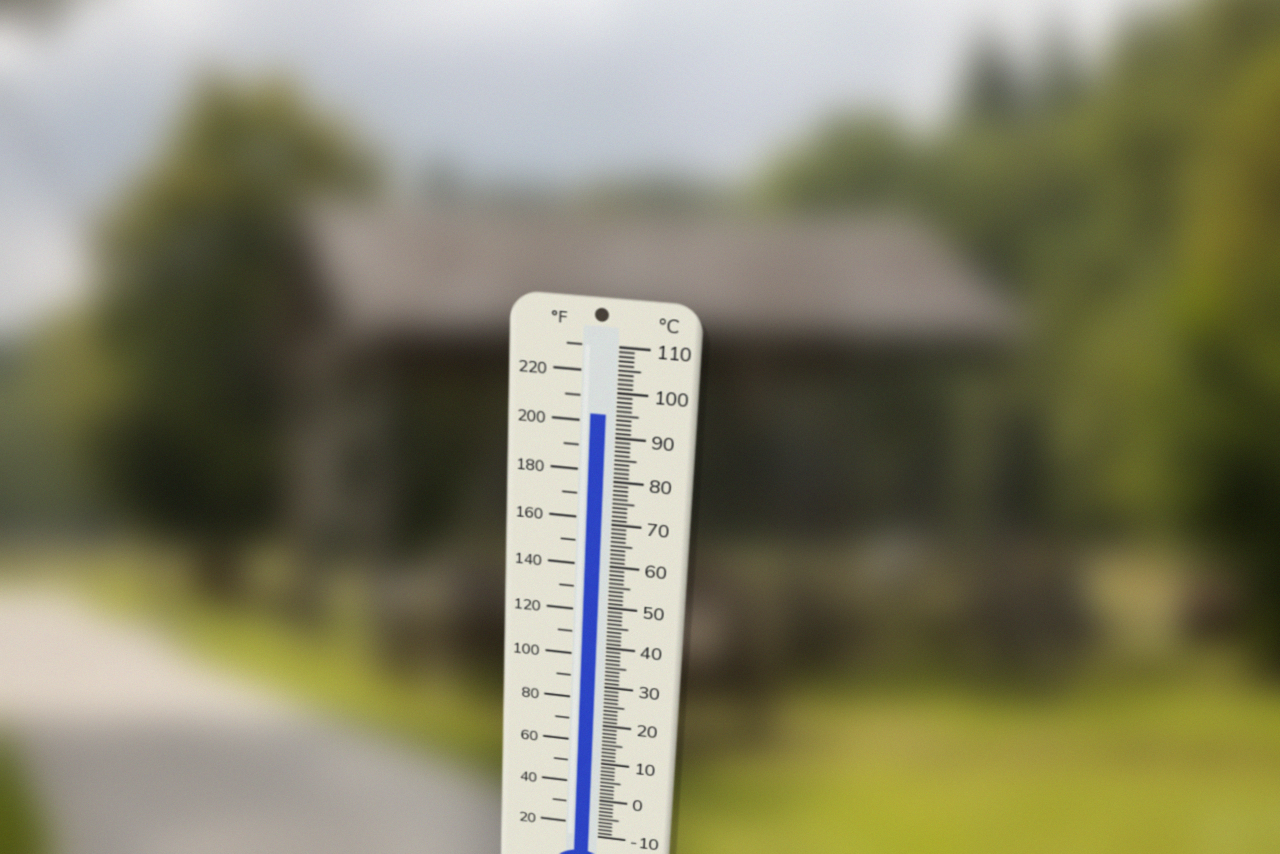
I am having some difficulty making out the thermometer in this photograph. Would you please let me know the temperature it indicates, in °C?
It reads 95 °C
